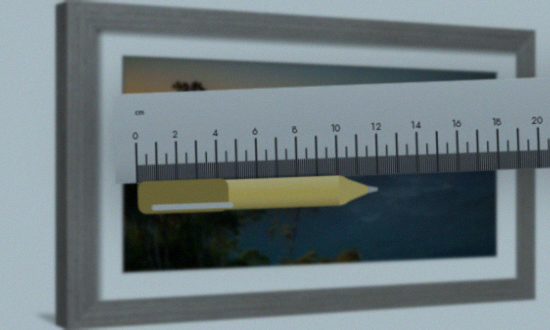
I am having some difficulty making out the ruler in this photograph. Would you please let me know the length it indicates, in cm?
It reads 12 cm
